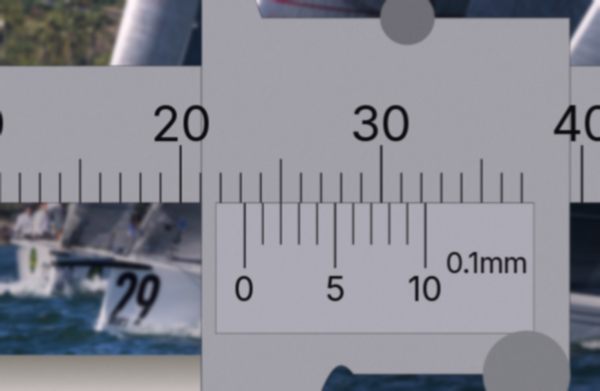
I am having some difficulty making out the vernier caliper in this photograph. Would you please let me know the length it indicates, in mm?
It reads 23.2 mm
